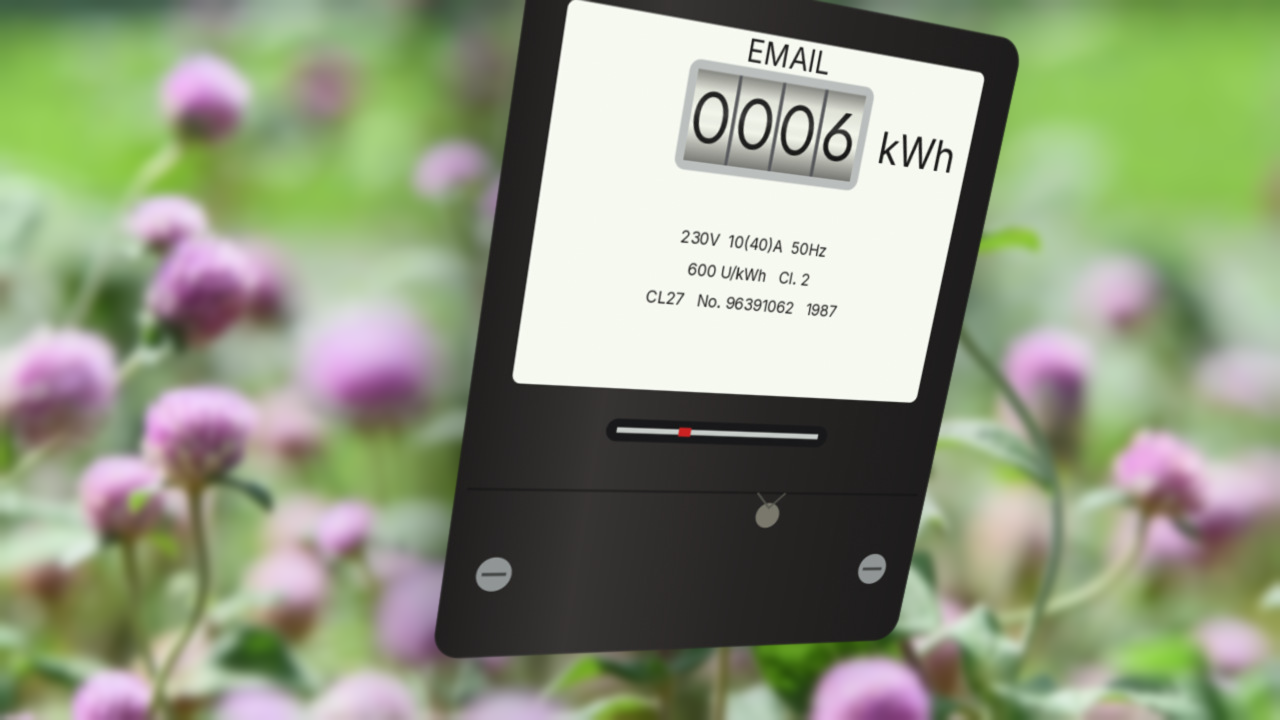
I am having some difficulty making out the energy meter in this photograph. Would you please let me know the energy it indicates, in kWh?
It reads 6 kWh
